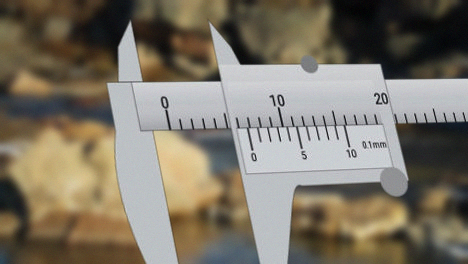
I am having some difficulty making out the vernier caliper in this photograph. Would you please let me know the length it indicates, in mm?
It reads 6.8 mm
